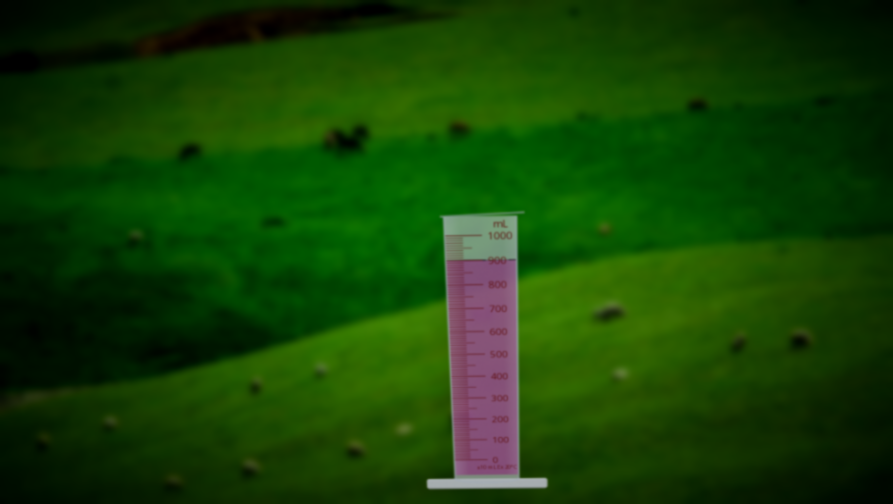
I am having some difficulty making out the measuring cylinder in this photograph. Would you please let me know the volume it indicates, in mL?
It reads 900 mL
